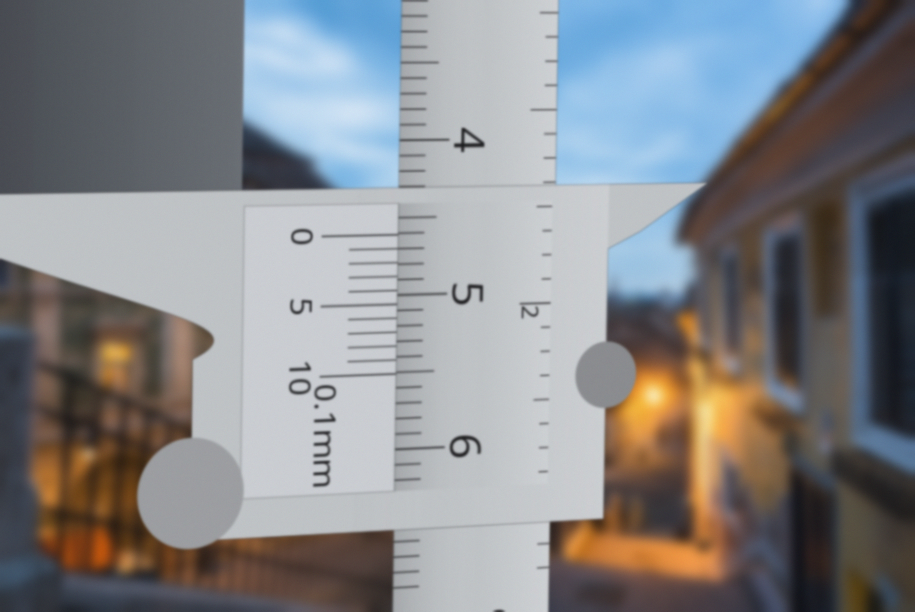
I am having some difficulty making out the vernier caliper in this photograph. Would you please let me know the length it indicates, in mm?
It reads 46.1 mm
